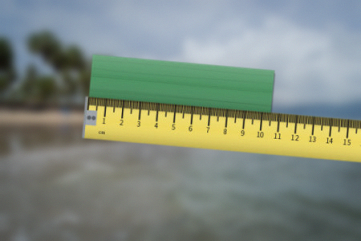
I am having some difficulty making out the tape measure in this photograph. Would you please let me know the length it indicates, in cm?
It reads 10.5 cm
